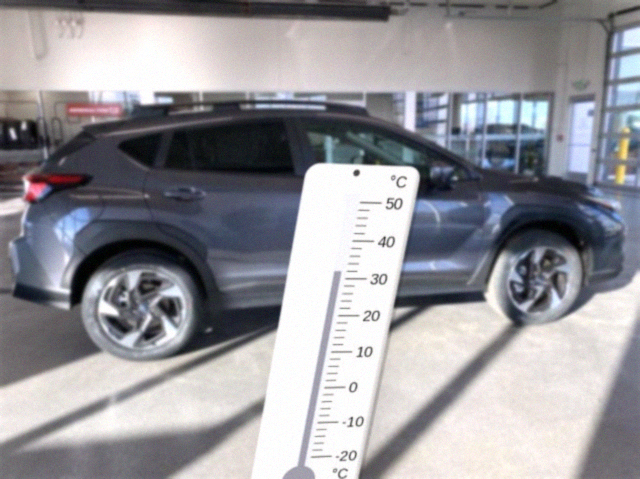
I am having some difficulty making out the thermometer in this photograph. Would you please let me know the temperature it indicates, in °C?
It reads 32 °C
